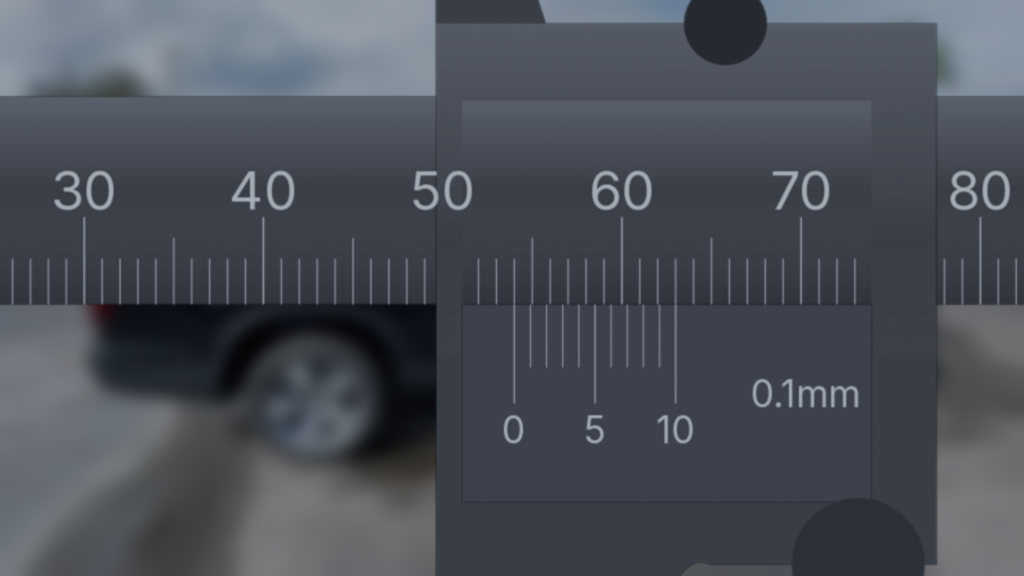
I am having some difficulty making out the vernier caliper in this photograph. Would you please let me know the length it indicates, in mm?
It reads 54.0 mm
